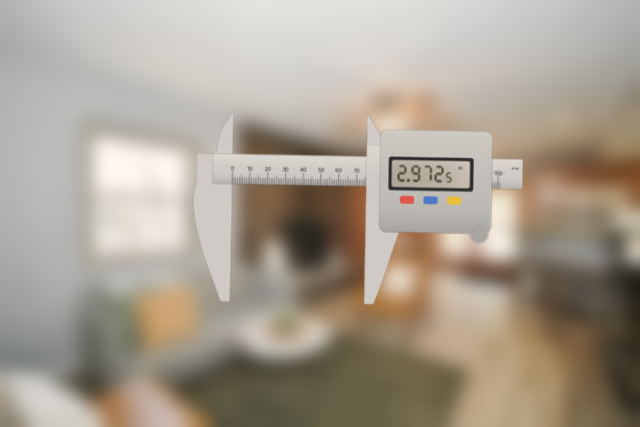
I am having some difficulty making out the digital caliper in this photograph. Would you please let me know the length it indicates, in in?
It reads 2.9725 in
